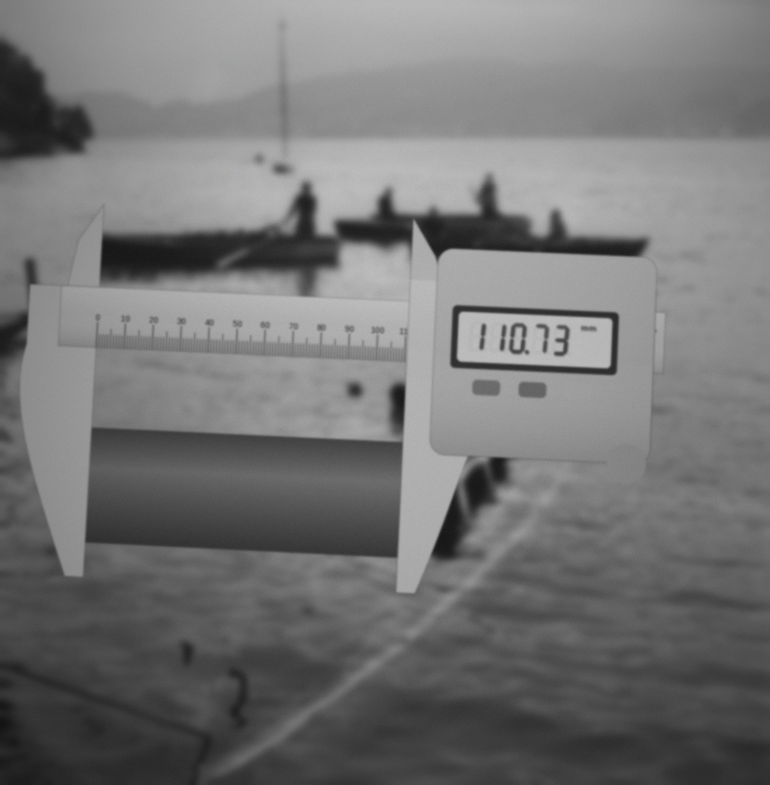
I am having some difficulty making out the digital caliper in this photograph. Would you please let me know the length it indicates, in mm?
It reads 110.73 mm
